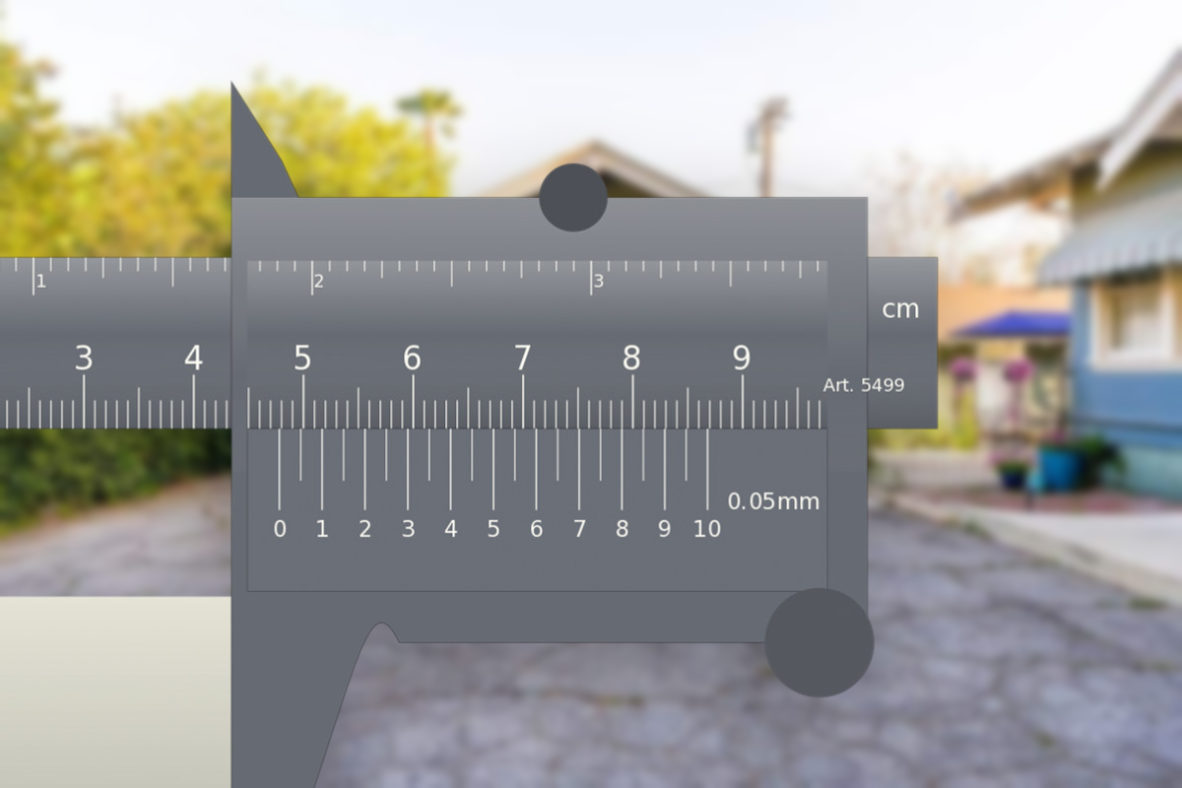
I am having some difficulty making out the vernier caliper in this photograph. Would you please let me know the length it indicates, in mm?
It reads 47.8 mm
